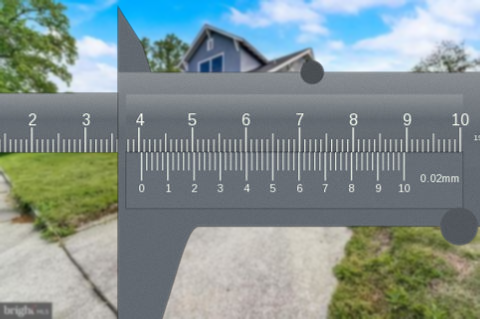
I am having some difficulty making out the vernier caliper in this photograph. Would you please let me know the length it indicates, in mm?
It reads 40.5 mm
